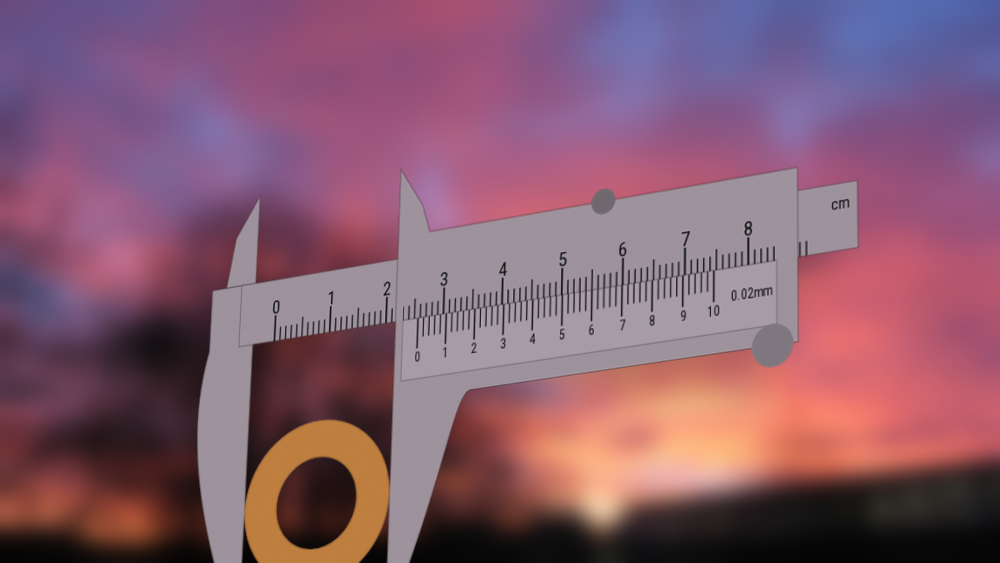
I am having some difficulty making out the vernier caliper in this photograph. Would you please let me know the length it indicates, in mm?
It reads 25.6 mm
